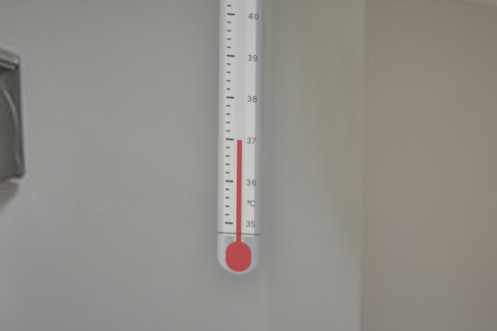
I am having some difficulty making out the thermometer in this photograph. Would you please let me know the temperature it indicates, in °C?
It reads 37 °C
